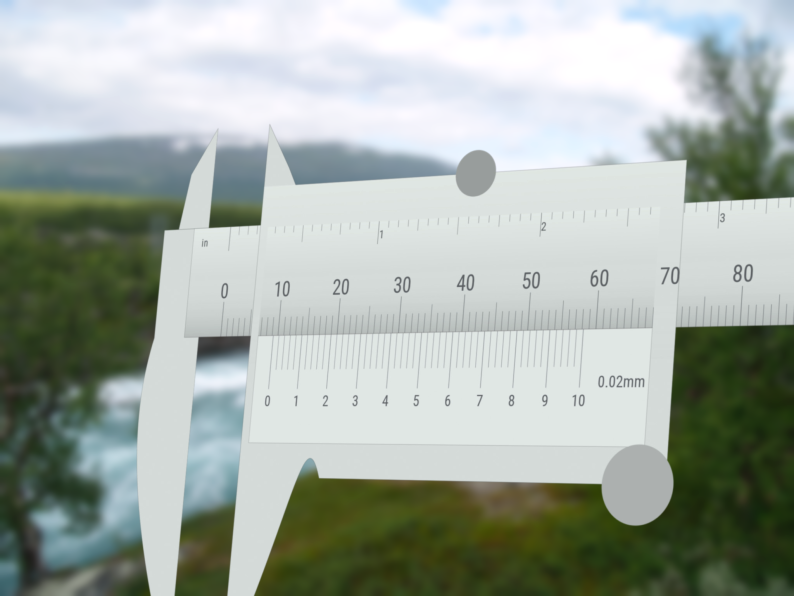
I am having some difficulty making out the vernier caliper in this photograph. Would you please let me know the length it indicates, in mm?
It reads 9.2 mm
